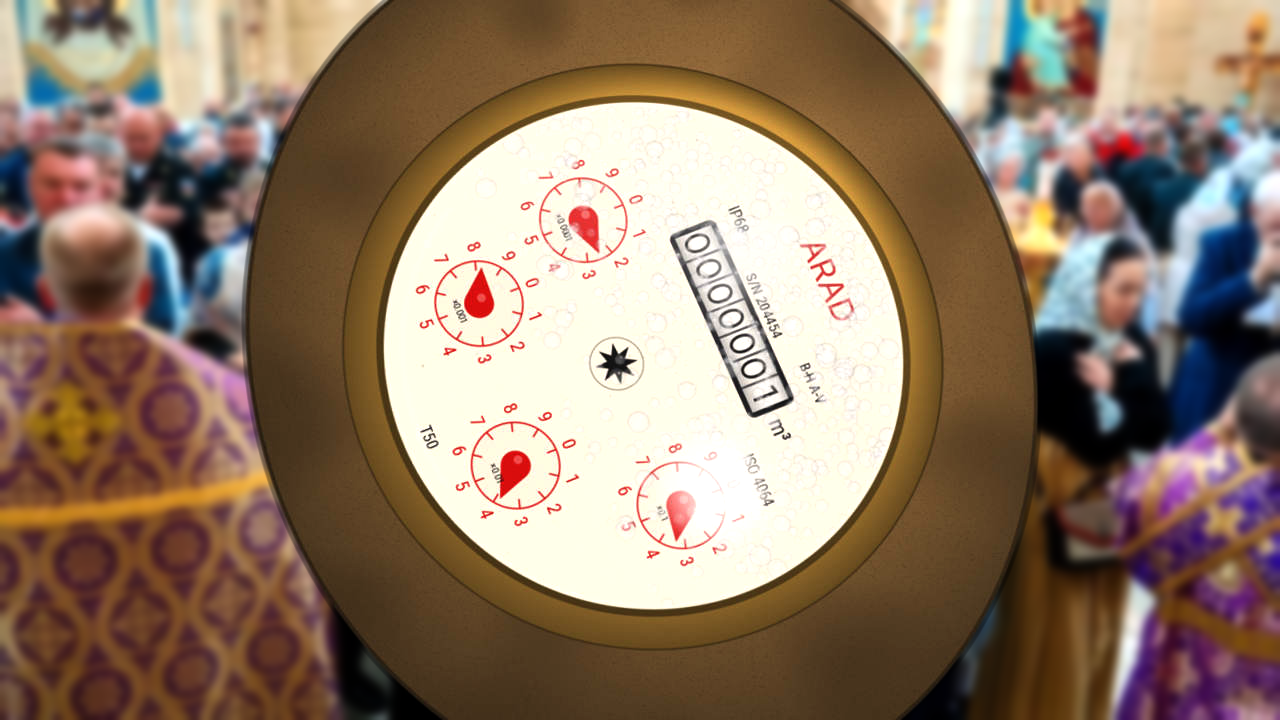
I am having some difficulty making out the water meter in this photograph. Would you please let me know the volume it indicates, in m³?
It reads 1.3382 m³
